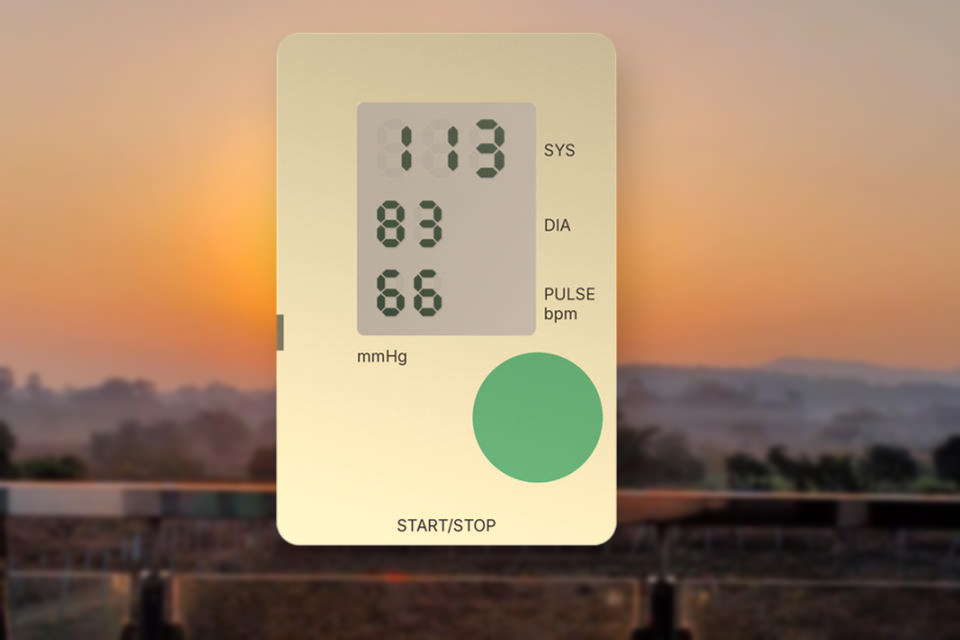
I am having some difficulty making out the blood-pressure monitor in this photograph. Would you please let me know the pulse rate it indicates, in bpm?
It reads 66 bpm
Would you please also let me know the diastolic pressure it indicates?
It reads 83 mmHg
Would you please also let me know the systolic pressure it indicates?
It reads 113 mmHg
